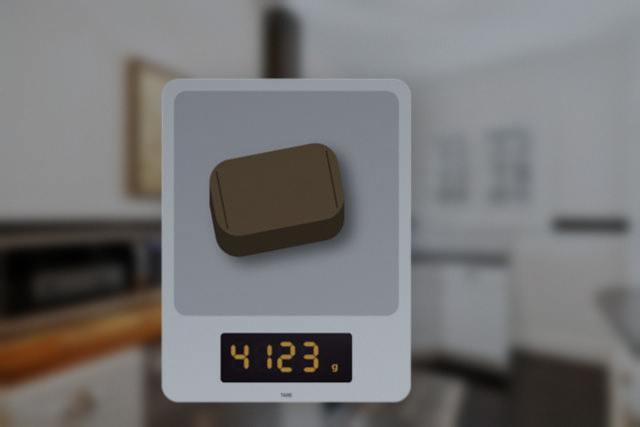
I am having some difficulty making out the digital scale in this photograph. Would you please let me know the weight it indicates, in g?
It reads 4123 g
